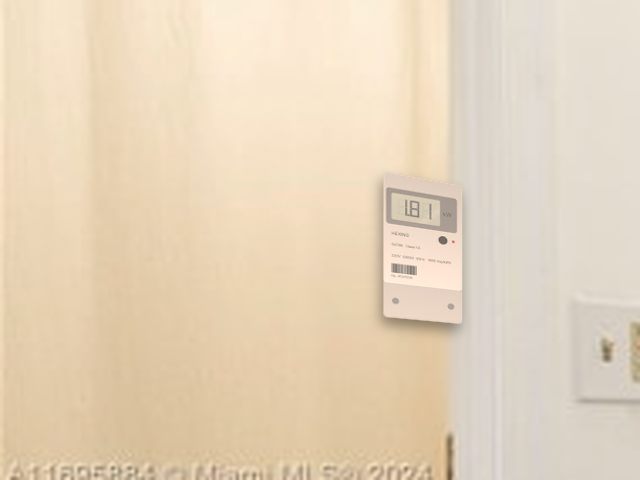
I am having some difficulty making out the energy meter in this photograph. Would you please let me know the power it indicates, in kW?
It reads 1.81 kW
